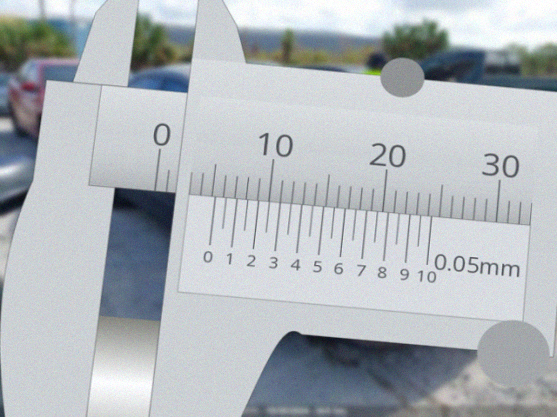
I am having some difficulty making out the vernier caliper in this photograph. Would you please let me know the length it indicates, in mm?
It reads 5.3 mm
